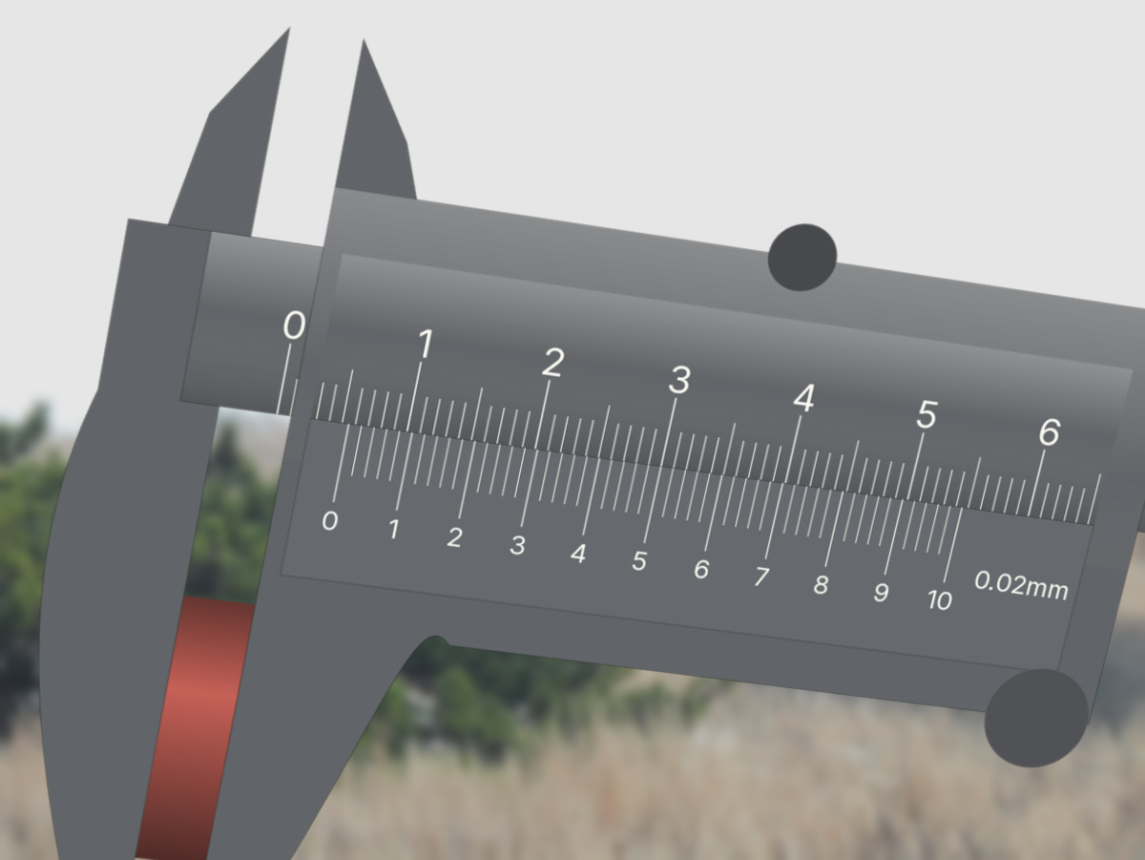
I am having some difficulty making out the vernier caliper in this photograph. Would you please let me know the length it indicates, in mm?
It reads 5.5 mm
